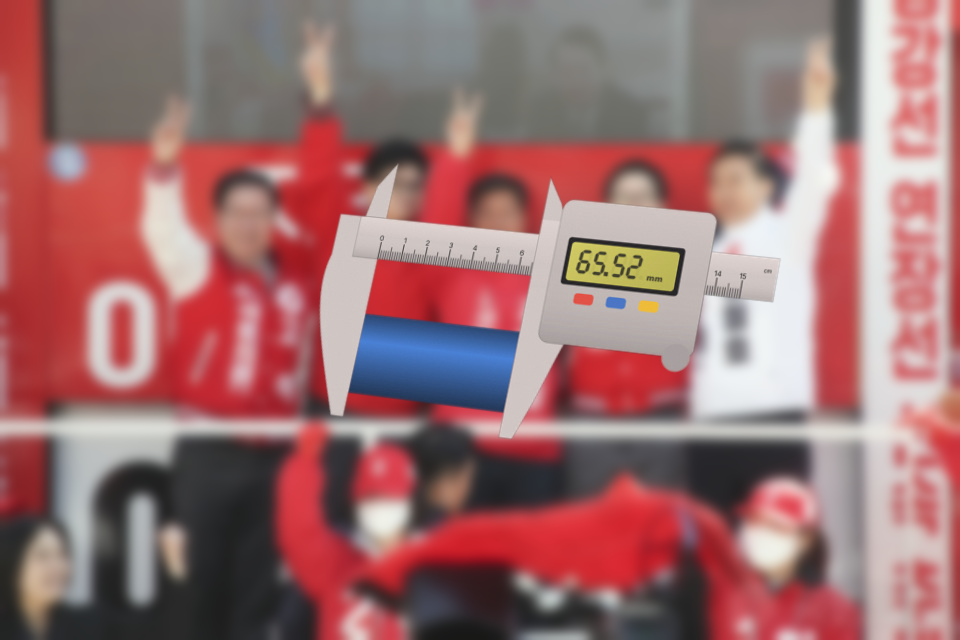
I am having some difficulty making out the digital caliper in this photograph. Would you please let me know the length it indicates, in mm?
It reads 65.52 mm
